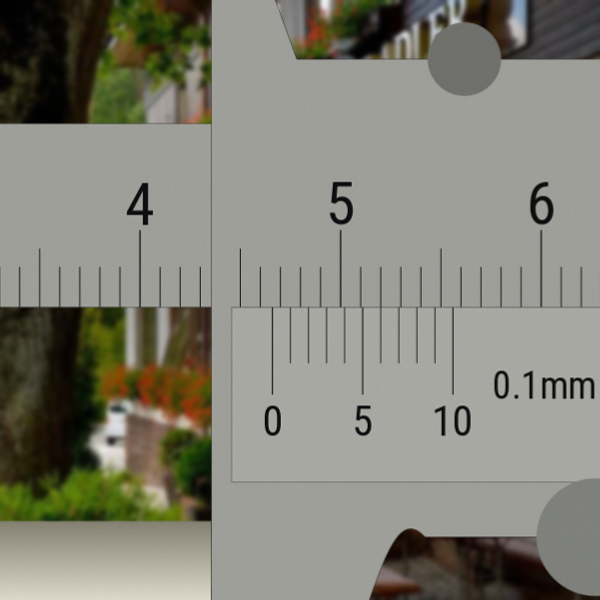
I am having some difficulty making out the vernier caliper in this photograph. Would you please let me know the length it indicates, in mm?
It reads 46.6 mm
